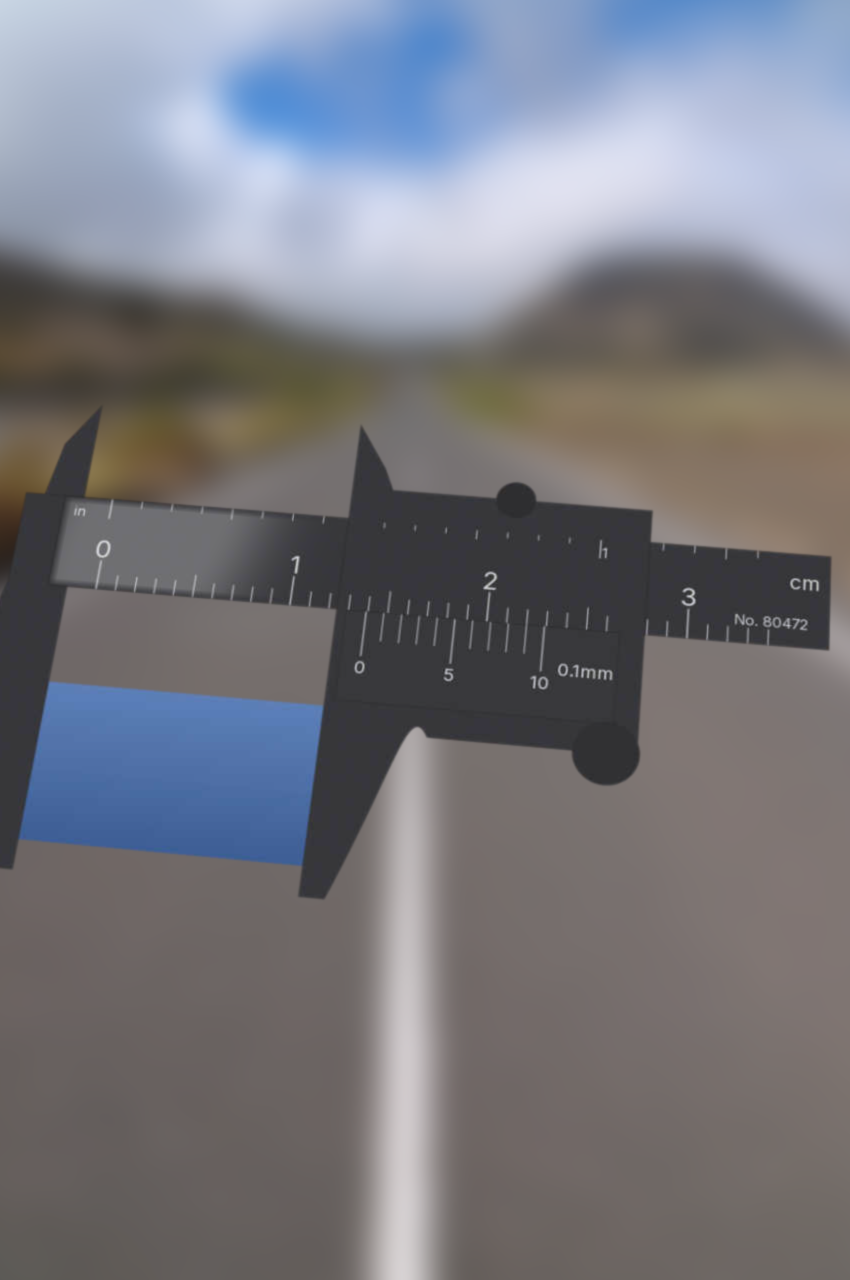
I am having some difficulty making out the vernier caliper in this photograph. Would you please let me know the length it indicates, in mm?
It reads 13.9 mm
